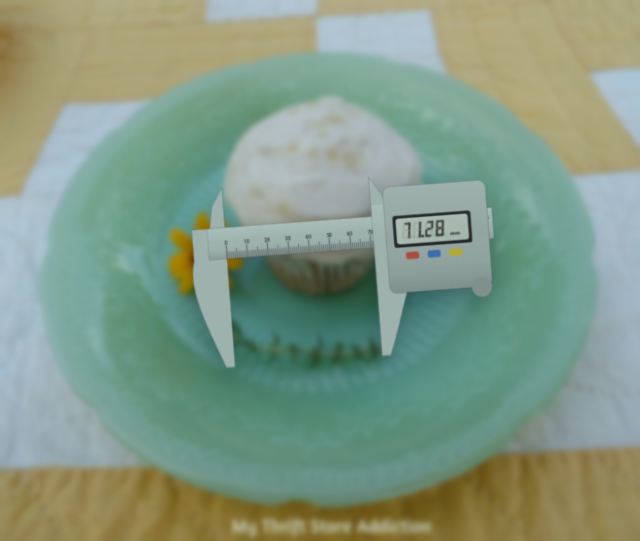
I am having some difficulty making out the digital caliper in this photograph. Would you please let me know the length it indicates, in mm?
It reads 71.28 mm
